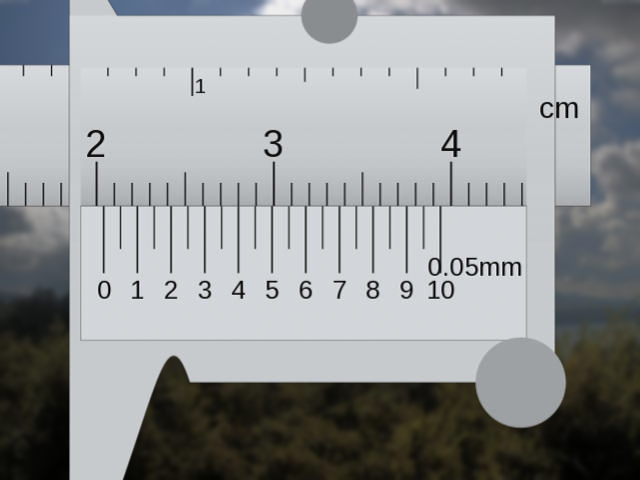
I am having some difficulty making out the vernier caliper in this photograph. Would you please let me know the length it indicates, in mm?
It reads 20.4 mm
